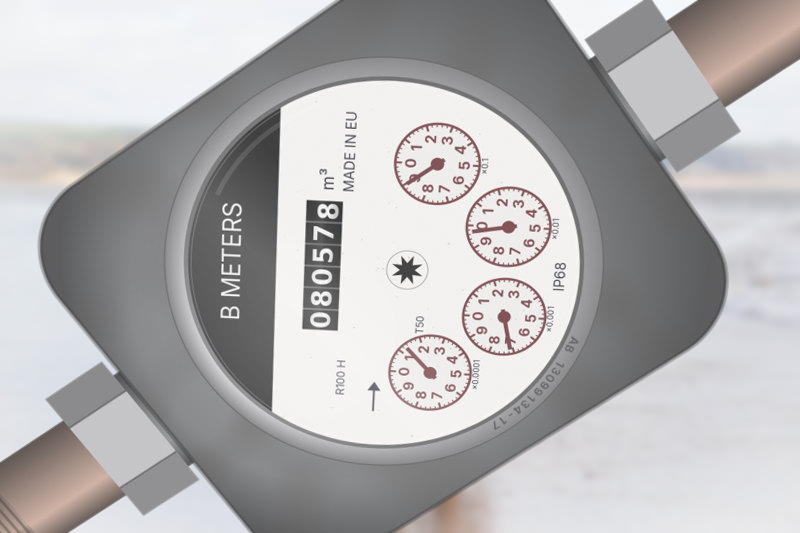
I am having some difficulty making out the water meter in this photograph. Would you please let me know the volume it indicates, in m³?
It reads 80577.8971 m³
